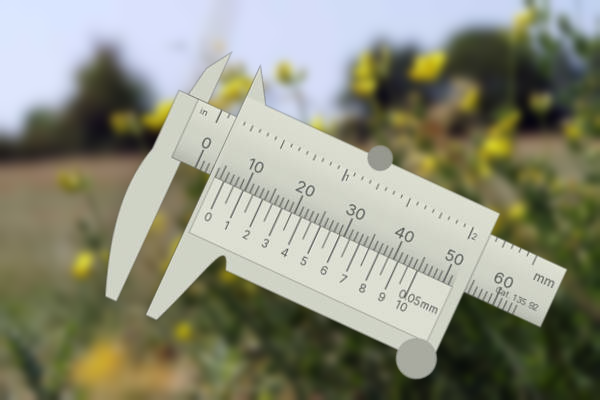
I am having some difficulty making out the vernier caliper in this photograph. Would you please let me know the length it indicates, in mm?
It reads 5.8 mm
